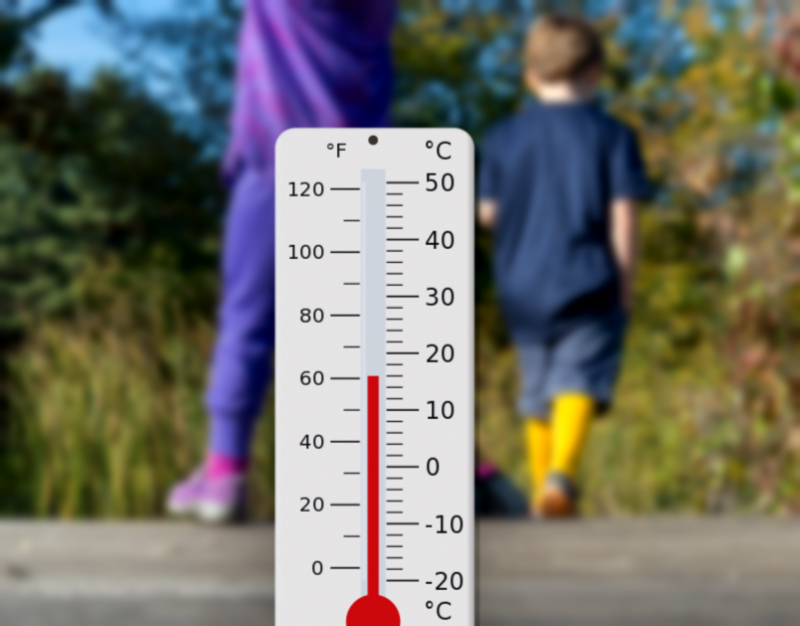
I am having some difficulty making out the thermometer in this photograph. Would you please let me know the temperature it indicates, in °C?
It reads 16 °C
